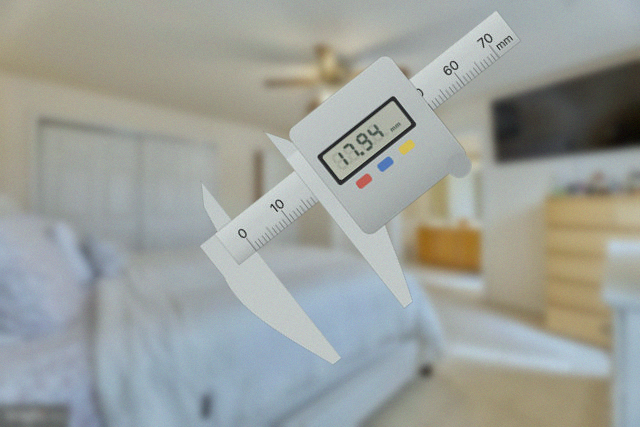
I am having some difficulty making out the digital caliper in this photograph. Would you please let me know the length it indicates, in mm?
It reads 17.94 mm
